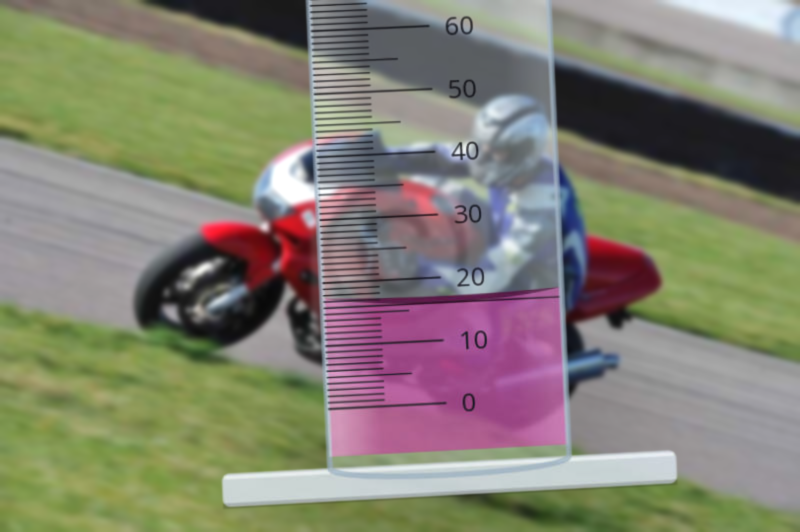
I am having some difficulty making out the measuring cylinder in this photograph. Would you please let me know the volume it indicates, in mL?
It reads 16 mL
